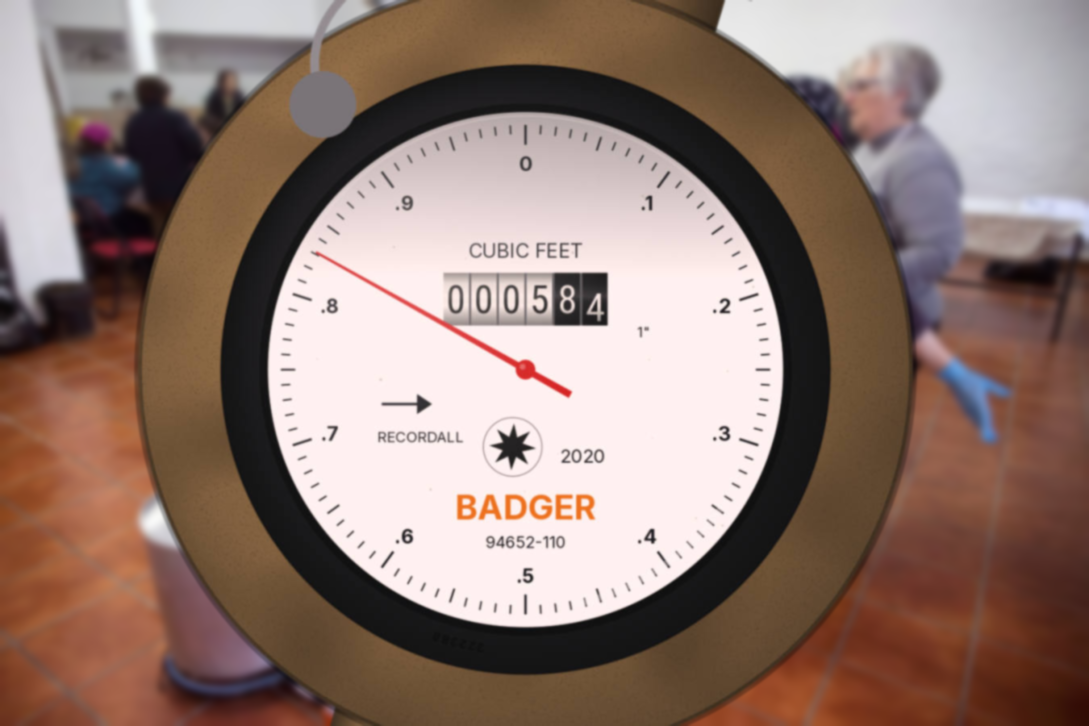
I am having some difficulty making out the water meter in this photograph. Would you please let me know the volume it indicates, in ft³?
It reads 583.83 ft³
